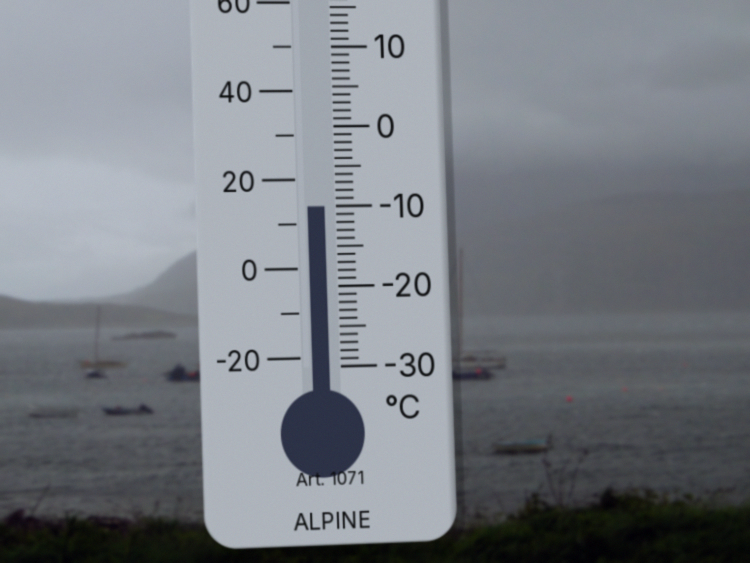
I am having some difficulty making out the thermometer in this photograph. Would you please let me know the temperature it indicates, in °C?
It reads -10 °C
